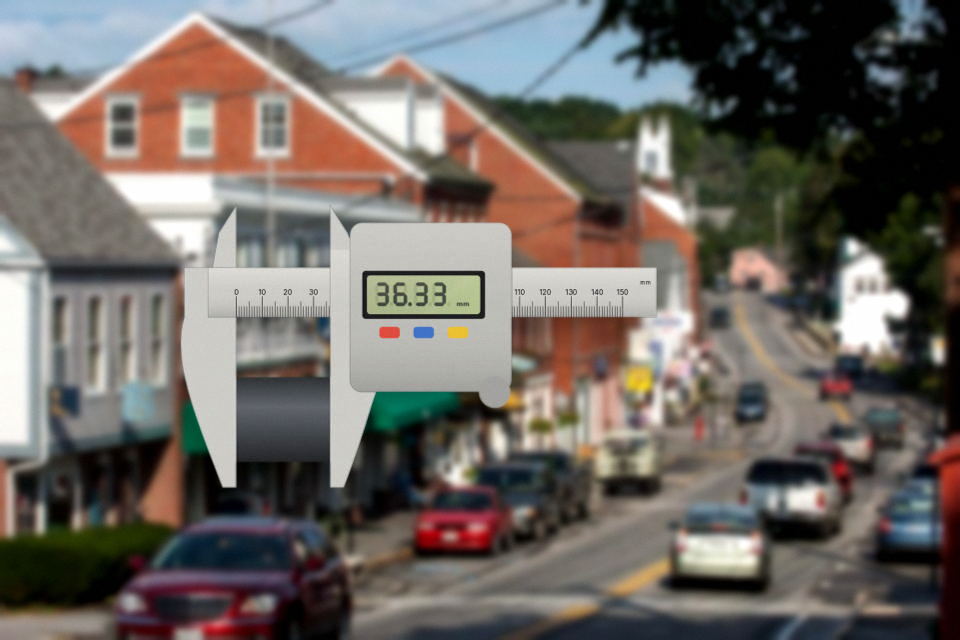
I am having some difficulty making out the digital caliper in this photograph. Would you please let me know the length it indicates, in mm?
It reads 36.33 mm
